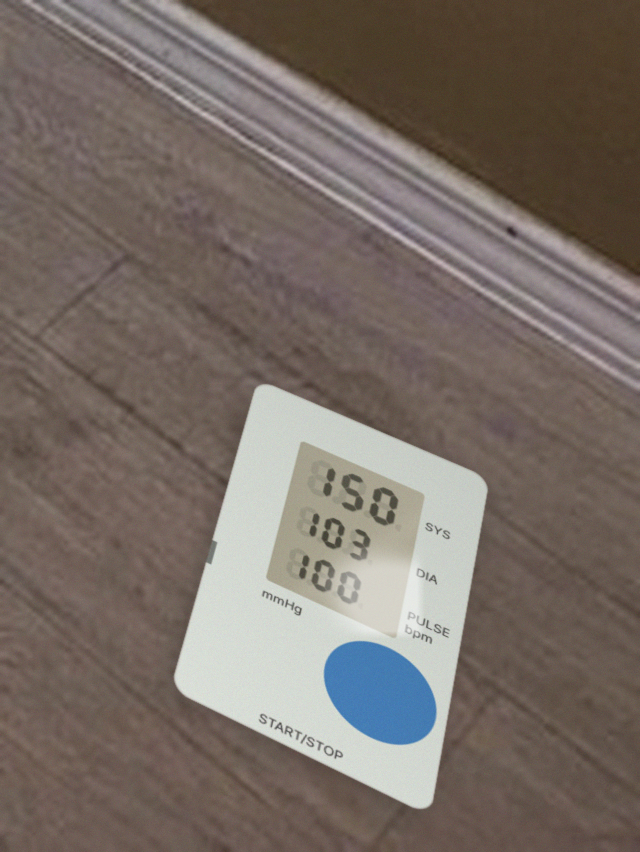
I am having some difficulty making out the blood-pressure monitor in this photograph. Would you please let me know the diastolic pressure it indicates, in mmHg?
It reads 103 mmHg
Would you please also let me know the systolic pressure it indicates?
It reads 150 mmHg
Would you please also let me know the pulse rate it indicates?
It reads 100 bpm
